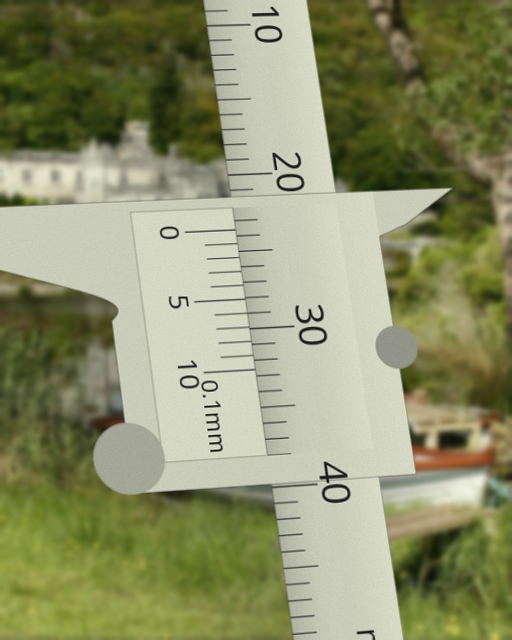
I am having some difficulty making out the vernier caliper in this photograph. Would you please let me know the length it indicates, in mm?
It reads 23.6 mm
